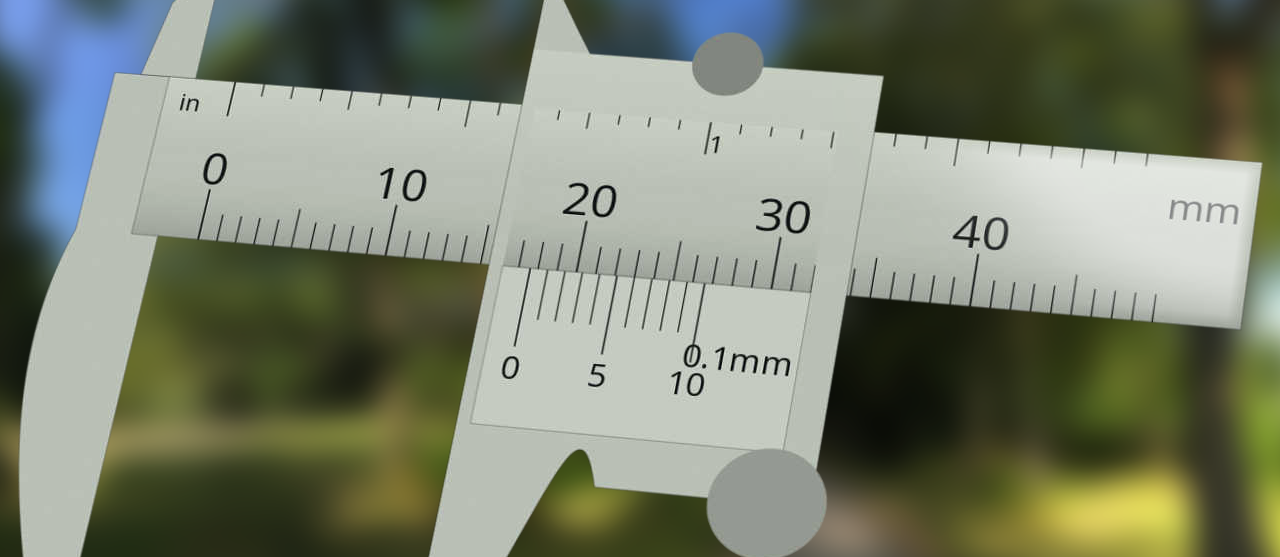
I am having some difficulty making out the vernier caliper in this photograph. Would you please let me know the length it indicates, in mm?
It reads 17.6 mm
